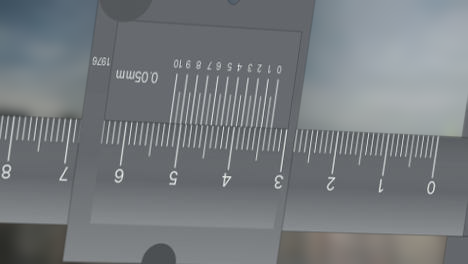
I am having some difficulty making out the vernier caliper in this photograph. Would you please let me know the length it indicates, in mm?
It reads 33.0 mm
